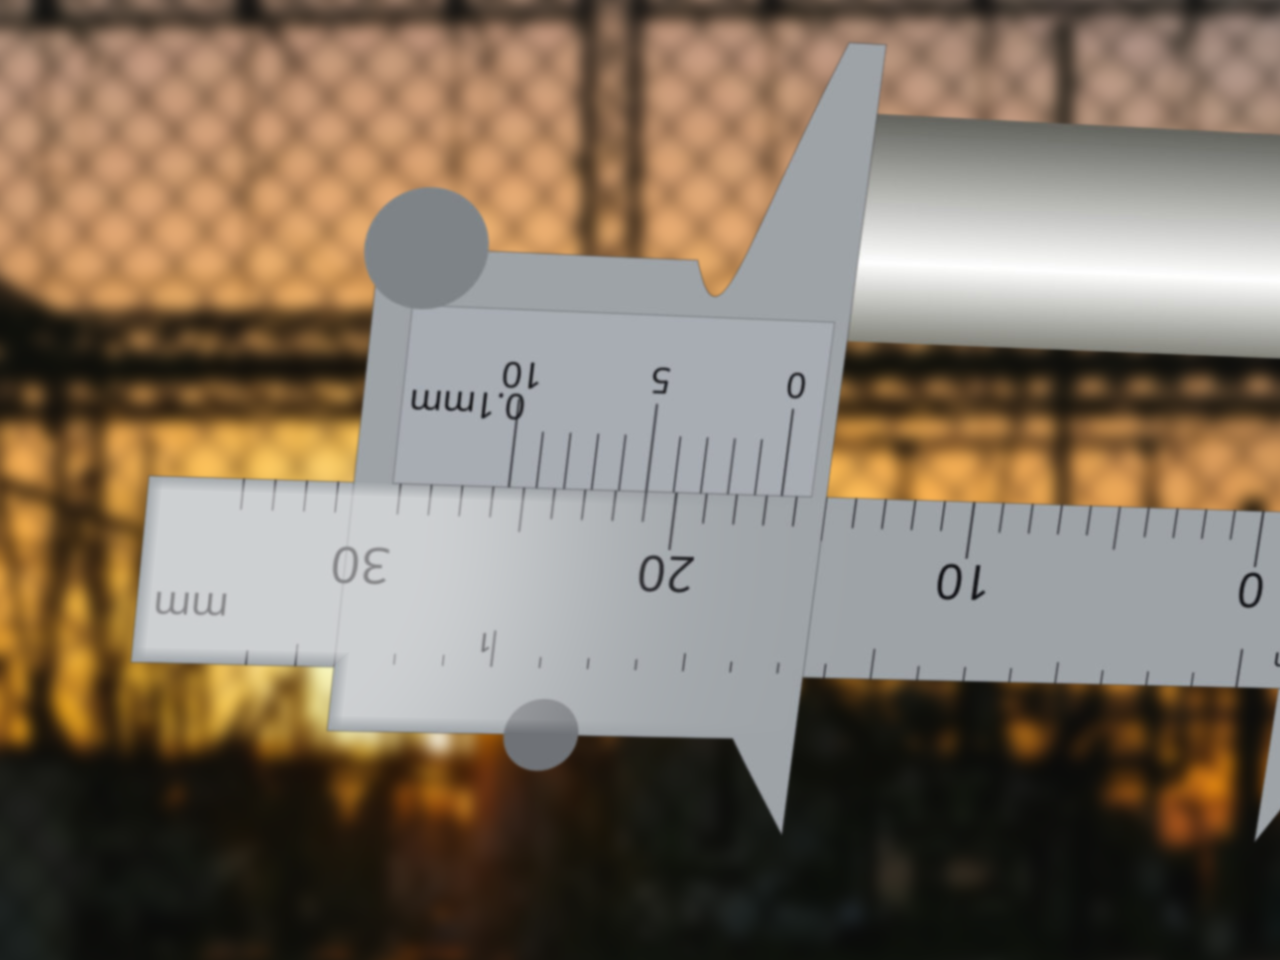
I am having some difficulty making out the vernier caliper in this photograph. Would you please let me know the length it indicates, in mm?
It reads 16.5 mm
